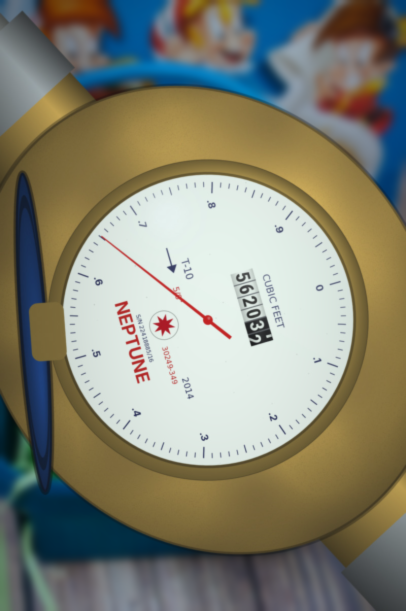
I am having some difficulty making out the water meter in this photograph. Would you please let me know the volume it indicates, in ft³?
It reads 562031.65 ft³
